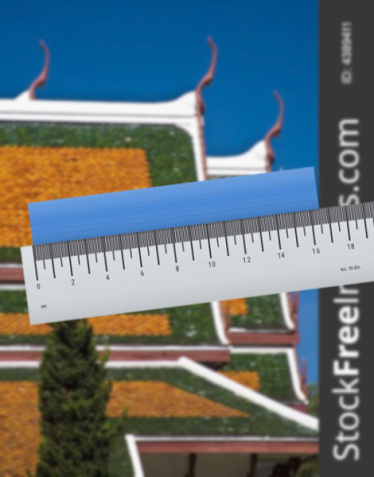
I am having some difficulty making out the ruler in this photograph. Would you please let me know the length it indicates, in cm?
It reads 16.5 cm
